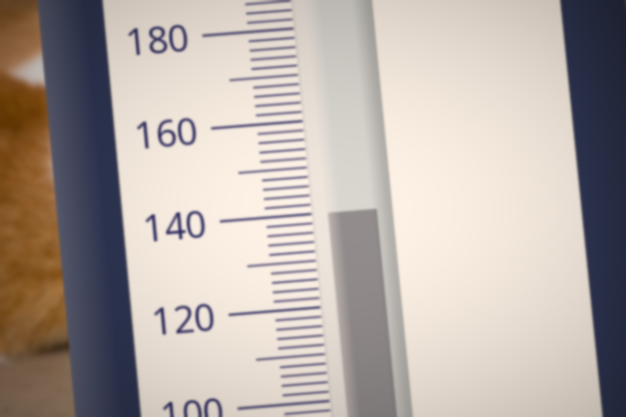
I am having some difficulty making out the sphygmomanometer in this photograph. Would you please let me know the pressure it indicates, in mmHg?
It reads 140 mmHg
